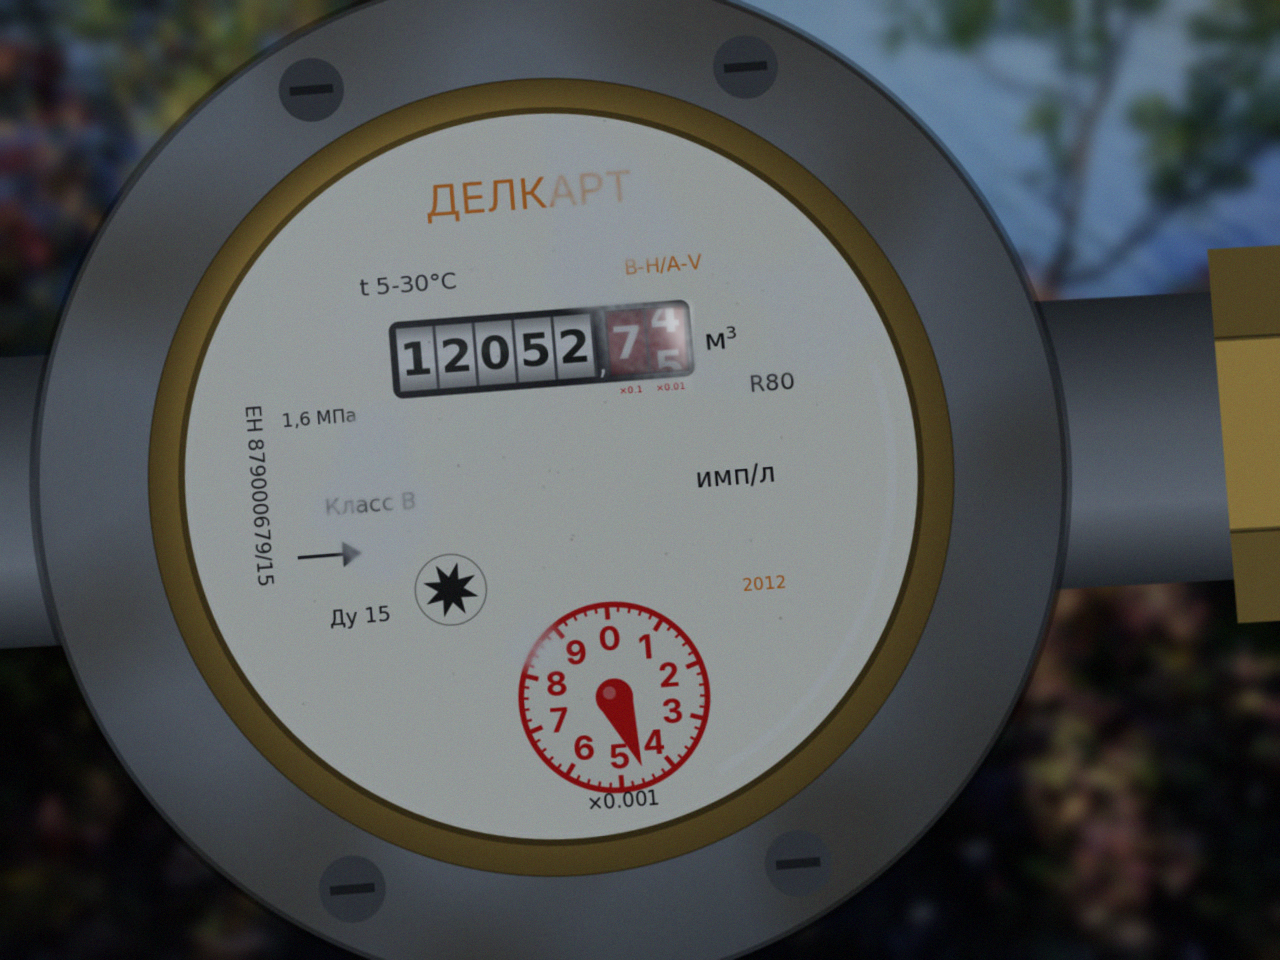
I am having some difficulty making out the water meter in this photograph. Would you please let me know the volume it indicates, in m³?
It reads 12052.744 m³
